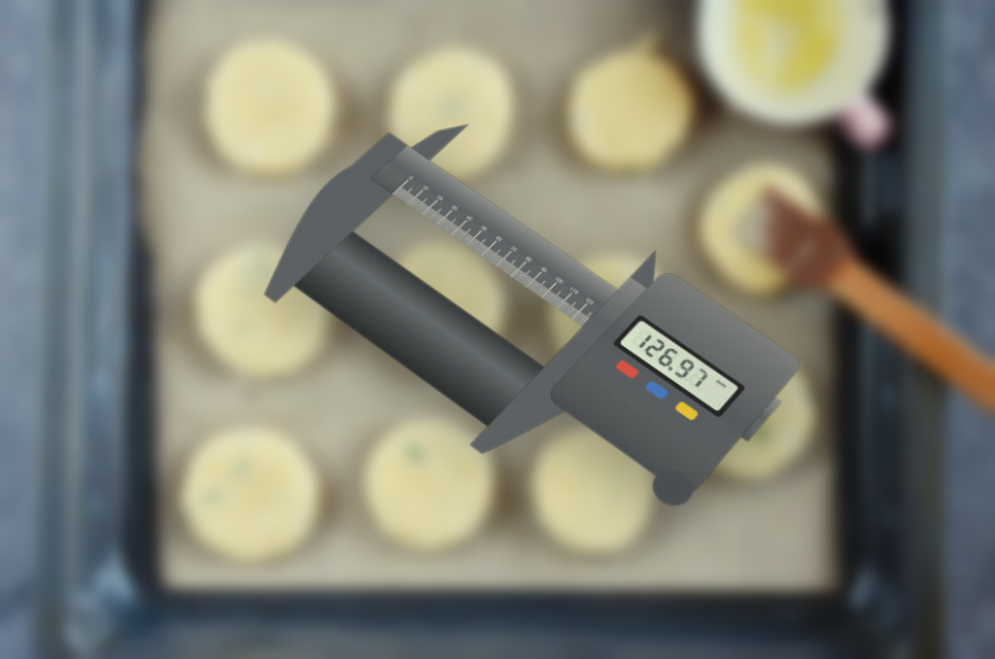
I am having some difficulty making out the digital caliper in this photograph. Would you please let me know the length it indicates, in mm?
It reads 126.97 mm
